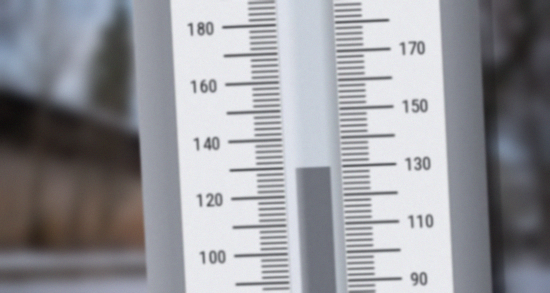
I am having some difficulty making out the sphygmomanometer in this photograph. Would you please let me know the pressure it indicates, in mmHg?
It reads 130 mmHg
